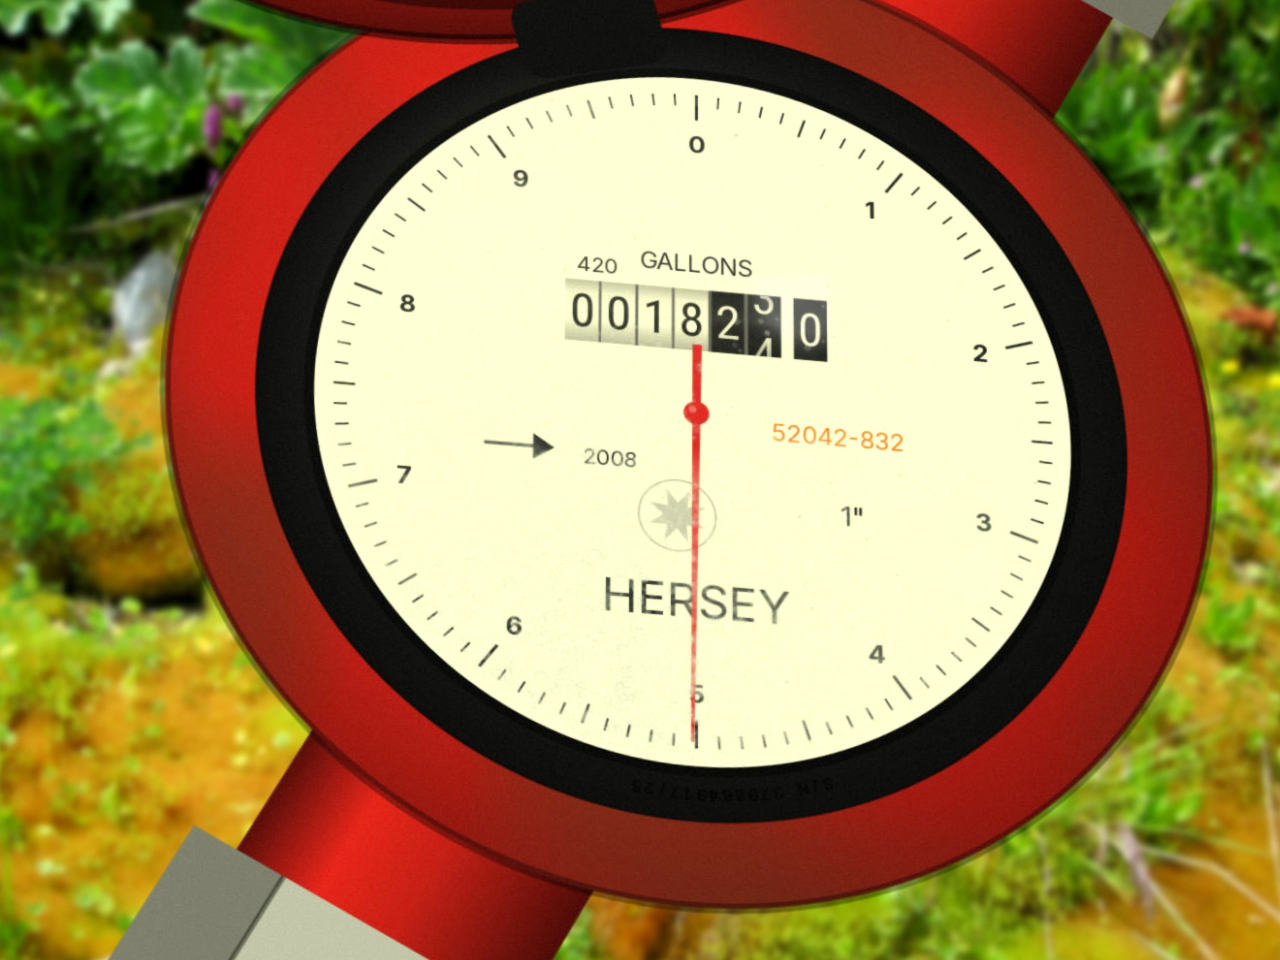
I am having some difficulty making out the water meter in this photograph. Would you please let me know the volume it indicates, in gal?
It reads 18235.0 gal
